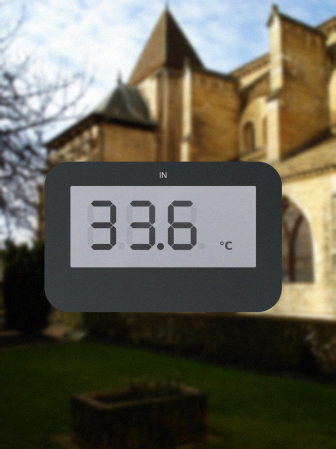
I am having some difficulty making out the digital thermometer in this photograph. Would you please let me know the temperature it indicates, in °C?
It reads 33.6 °C
